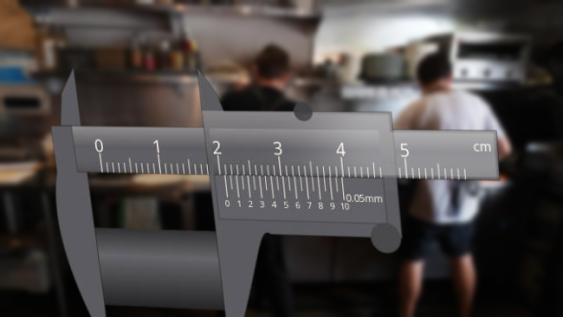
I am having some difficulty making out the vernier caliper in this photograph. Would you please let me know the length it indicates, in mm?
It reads 20.8 mm
